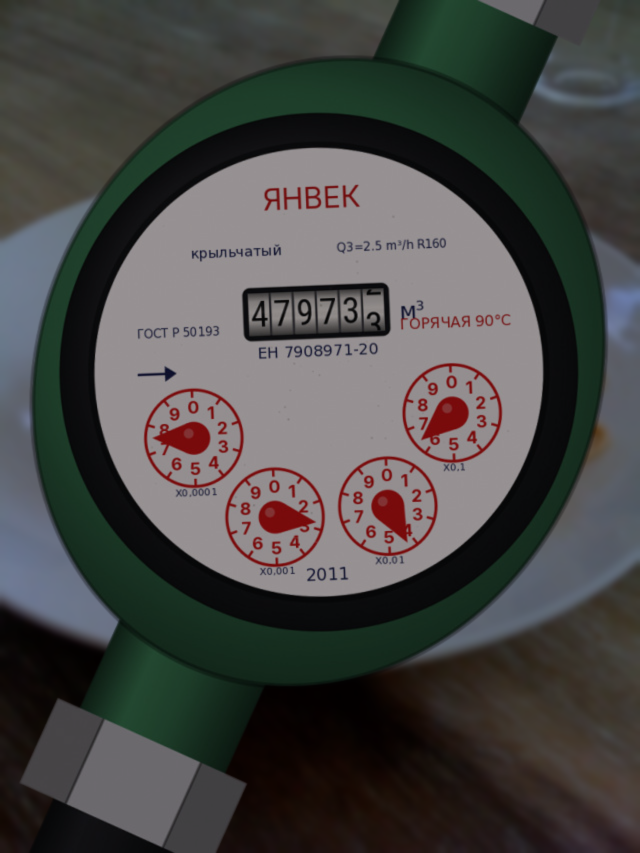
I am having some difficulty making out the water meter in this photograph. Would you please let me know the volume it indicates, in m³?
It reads 479732.6427 m³
